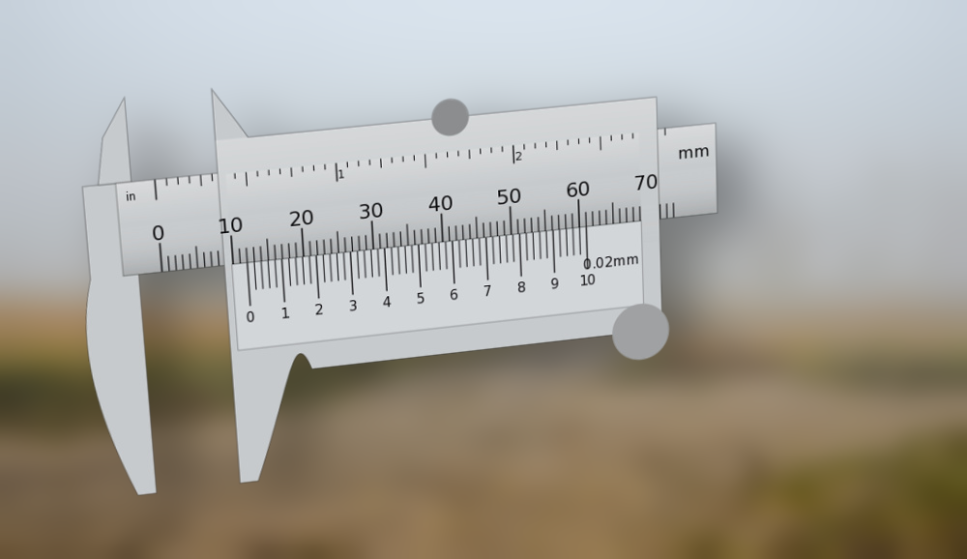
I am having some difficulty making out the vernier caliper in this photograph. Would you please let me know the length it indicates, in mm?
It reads 12.0 mm
